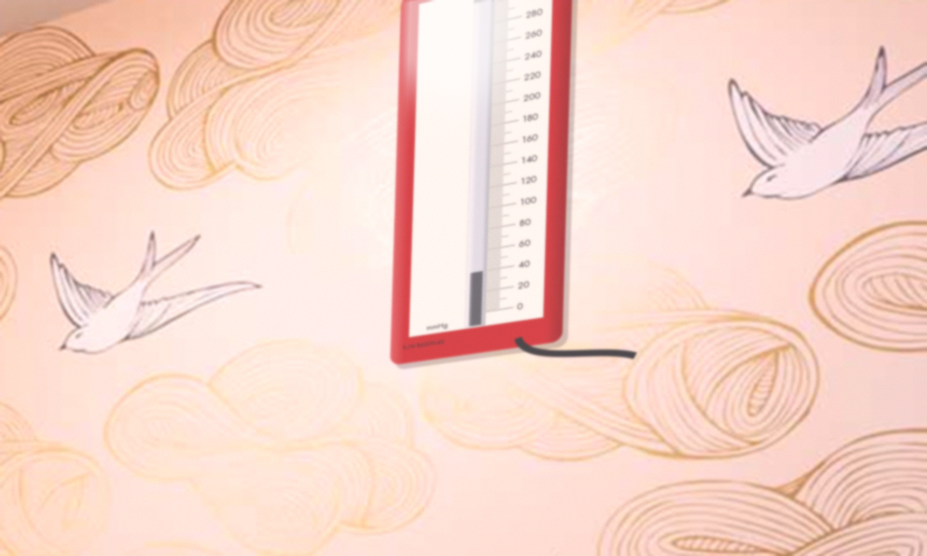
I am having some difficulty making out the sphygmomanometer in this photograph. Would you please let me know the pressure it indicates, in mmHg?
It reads 40 mmHg
